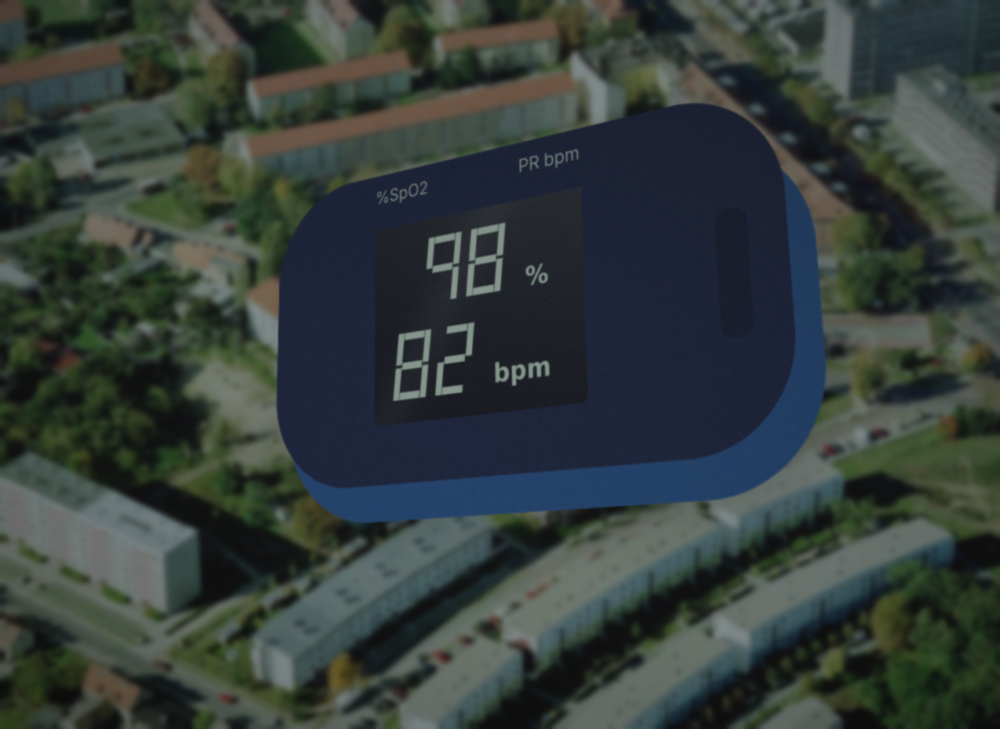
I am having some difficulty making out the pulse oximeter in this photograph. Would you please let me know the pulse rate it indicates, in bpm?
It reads 82 bpm
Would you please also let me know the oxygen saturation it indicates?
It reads 98 %
